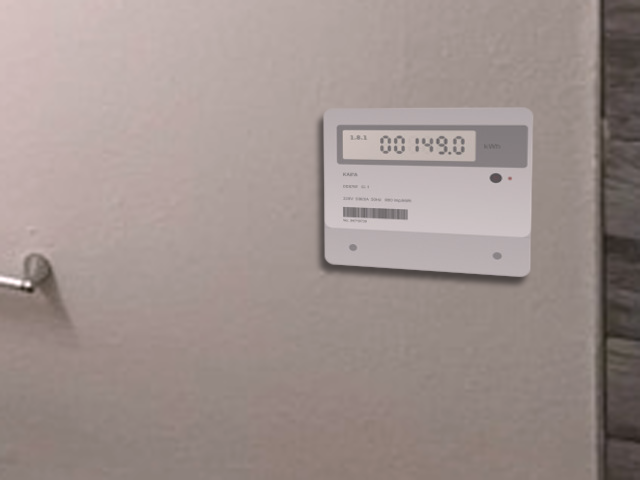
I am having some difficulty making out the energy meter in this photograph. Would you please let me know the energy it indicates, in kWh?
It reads 149.0 kWh
